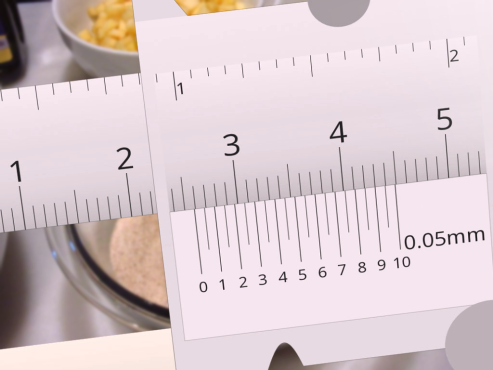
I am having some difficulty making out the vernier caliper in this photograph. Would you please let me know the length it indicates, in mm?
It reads 25.9 mm
